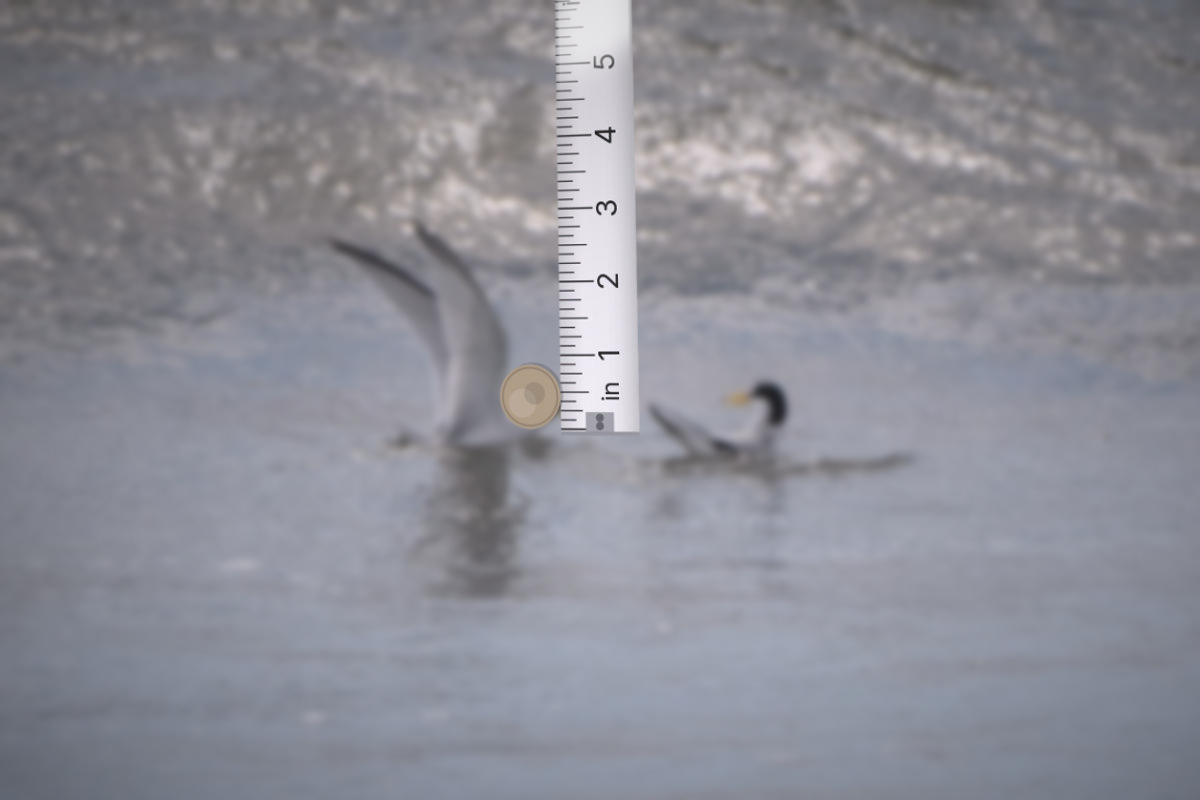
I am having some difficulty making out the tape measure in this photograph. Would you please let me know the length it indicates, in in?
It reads 0.875 in
